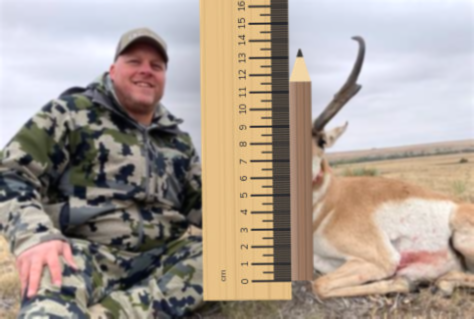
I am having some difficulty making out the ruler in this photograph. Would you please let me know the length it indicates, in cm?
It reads 13.5 cm
